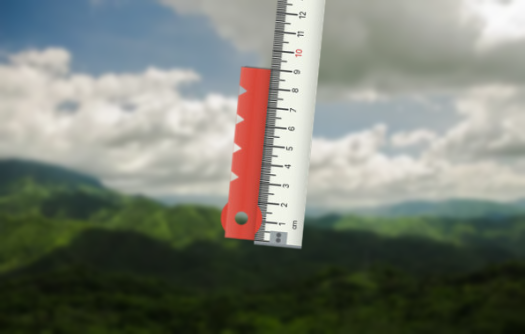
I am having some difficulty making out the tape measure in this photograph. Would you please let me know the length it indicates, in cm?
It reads 9 cm
